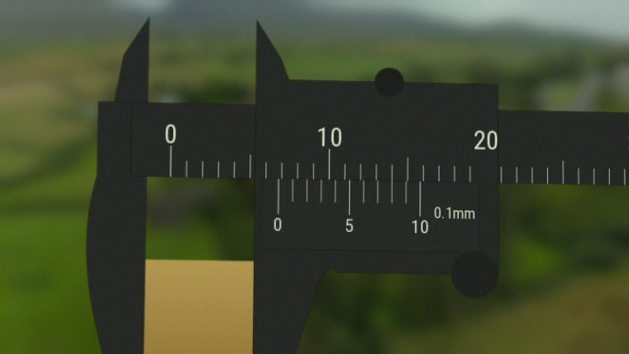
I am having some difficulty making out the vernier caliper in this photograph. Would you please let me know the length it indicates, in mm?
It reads 6.8 mm
